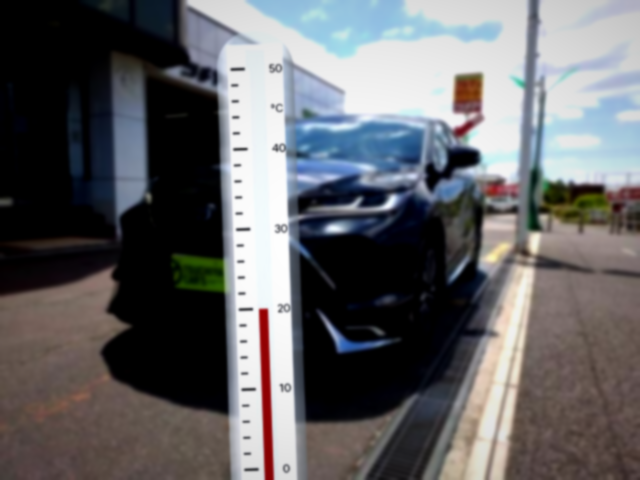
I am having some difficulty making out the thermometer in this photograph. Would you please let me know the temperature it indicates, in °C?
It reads 20 °C
